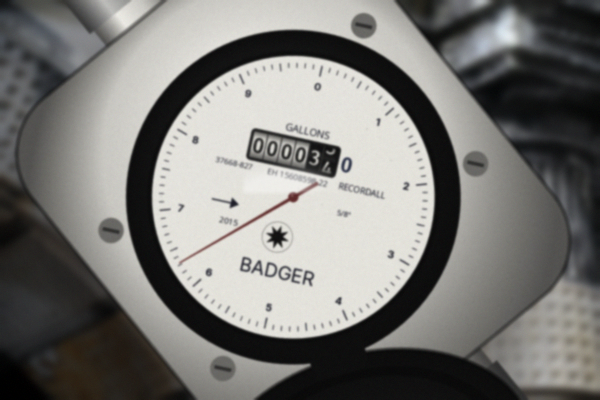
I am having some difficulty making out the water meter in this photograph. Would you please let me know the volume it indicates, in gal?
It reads 336.3 gal
